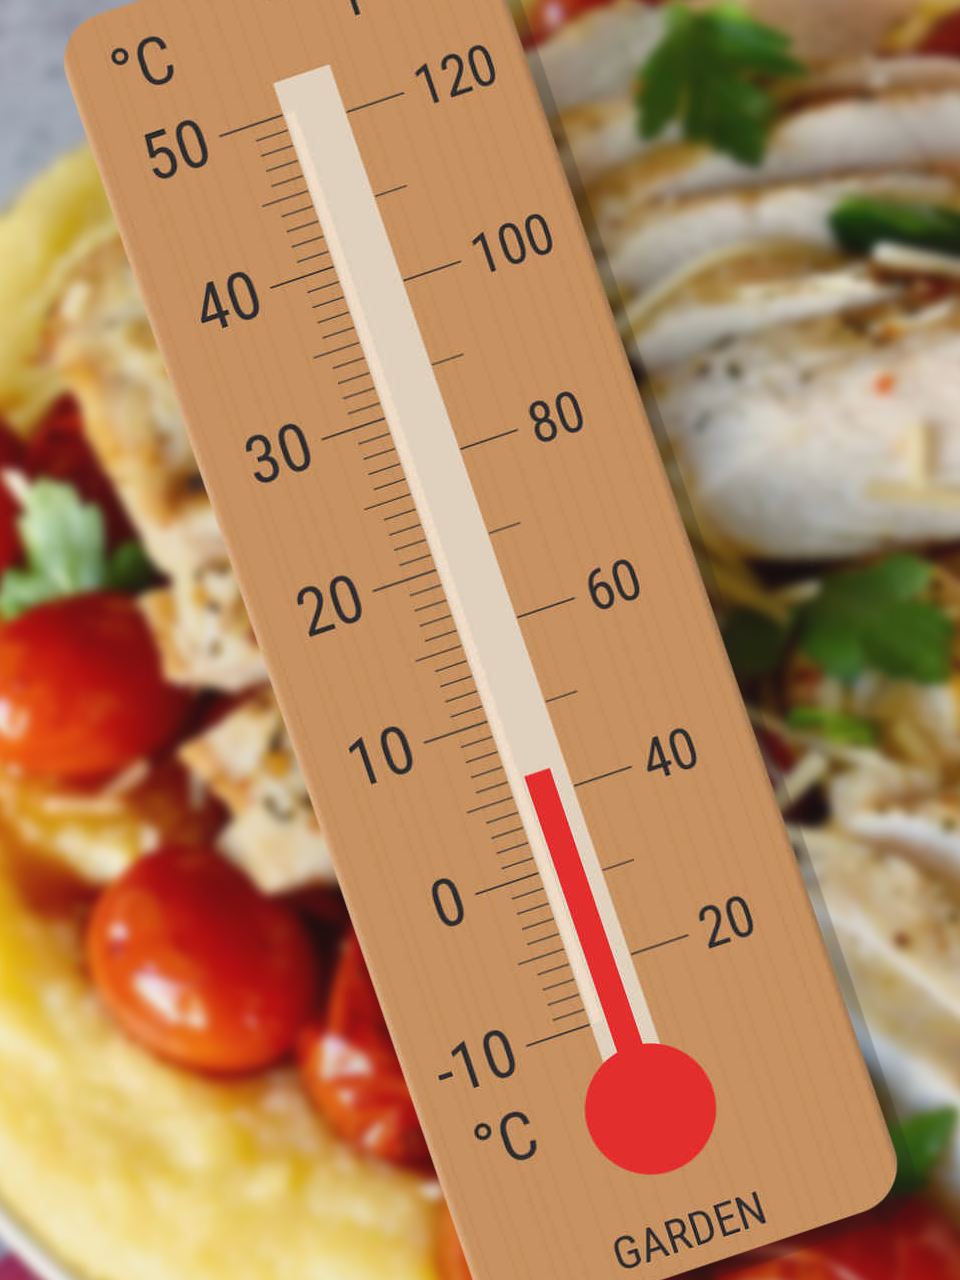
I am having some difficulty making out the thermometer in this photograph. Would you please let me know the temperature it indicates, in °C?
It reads 6 °C
